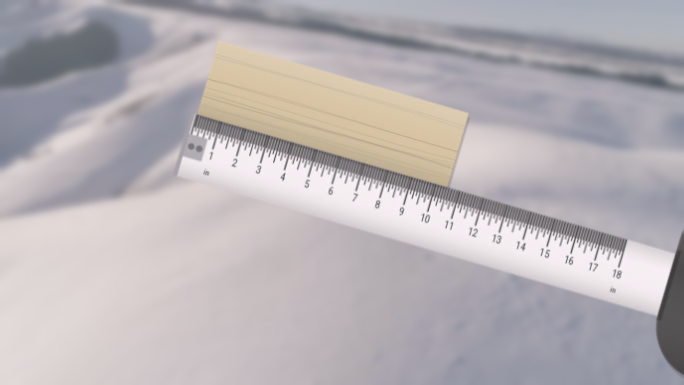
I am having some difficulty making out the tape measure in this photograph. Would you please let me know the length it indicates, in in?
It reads 10.5 in
